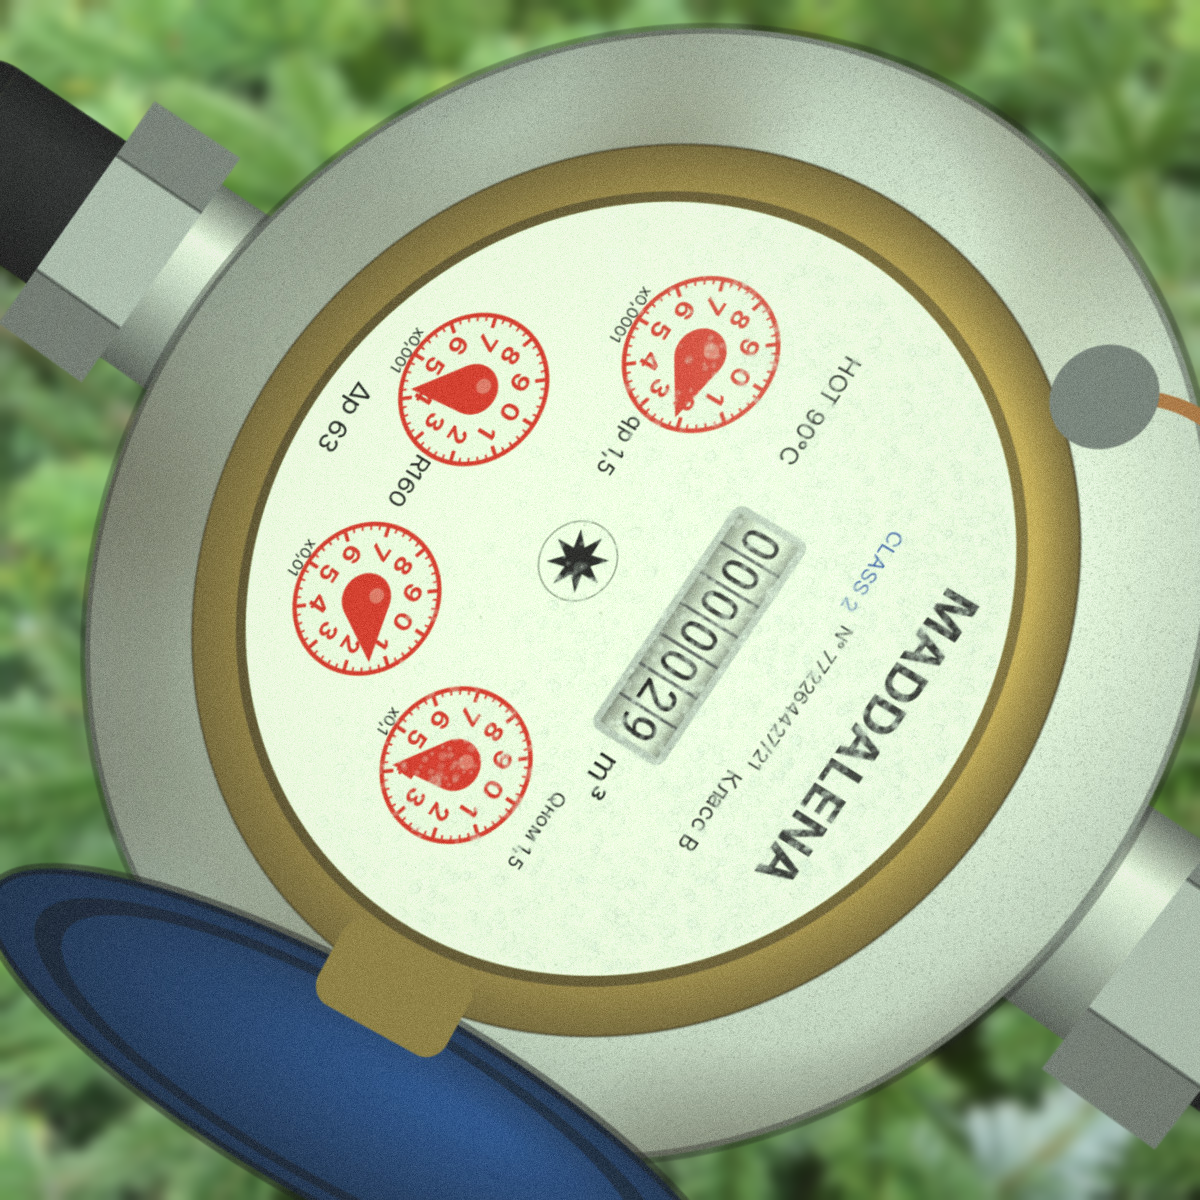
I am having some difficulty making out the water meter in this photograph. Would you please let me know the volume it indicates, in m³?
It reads 29.4142 m³
